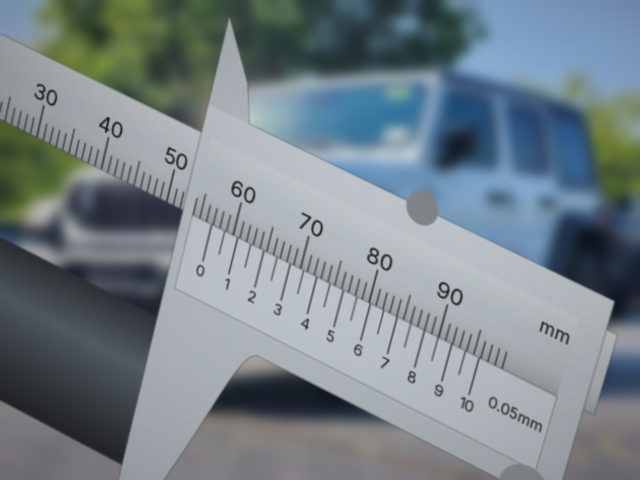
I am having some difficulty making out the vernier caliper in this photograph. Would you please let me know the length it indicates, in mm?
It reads 56.8 mm
